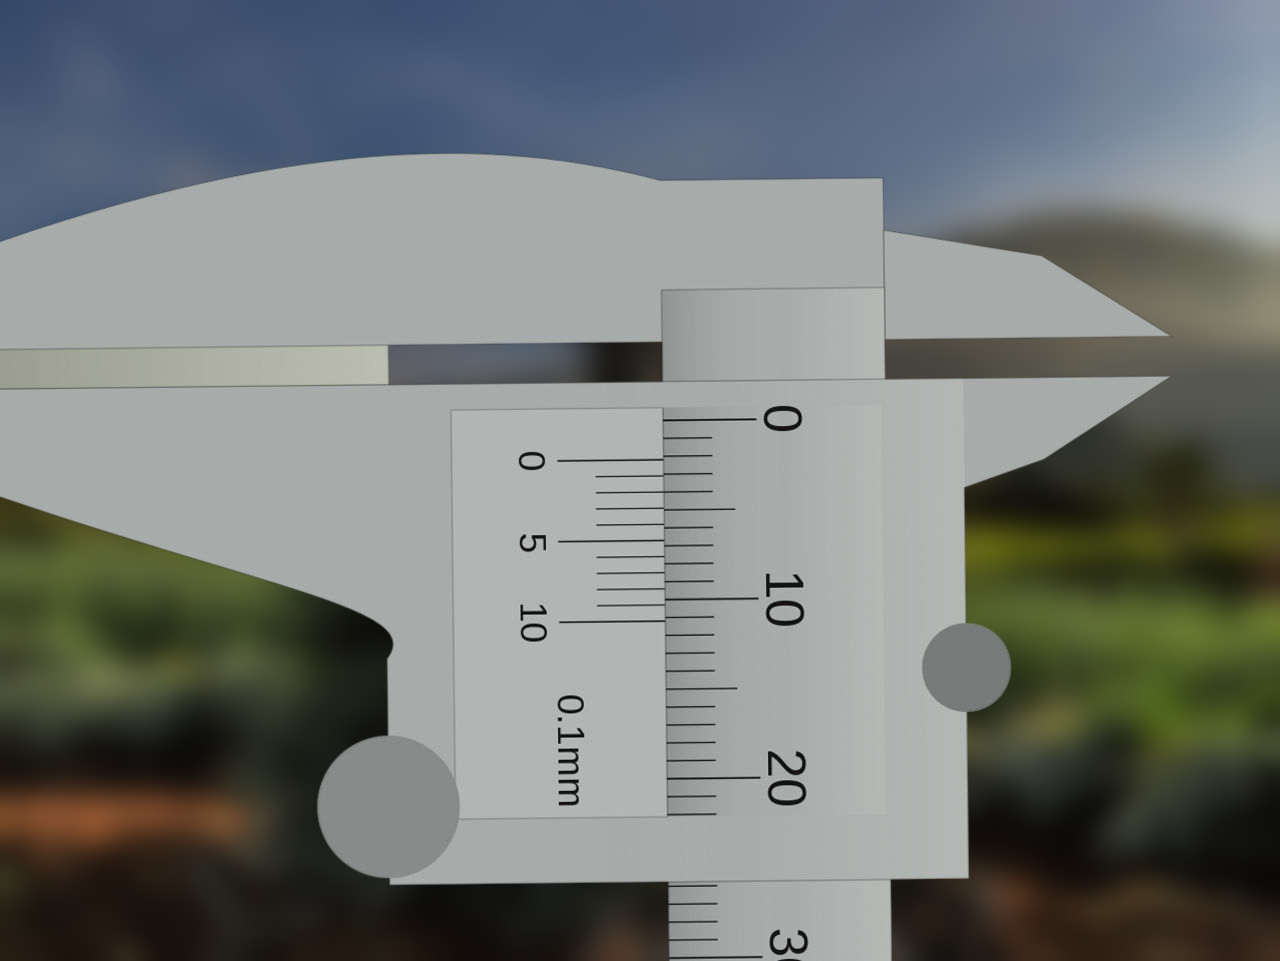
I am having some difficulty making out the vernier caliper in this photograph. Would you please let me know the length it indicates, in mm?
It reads 2.2 mm
